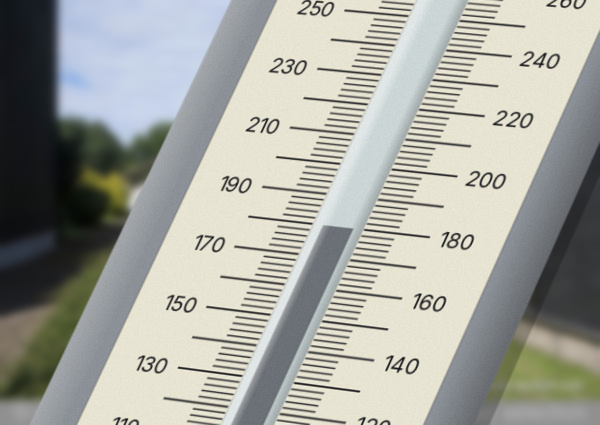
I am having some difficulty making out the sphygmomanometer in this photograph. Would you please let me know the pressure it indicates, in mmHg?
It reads 180 mmHg
